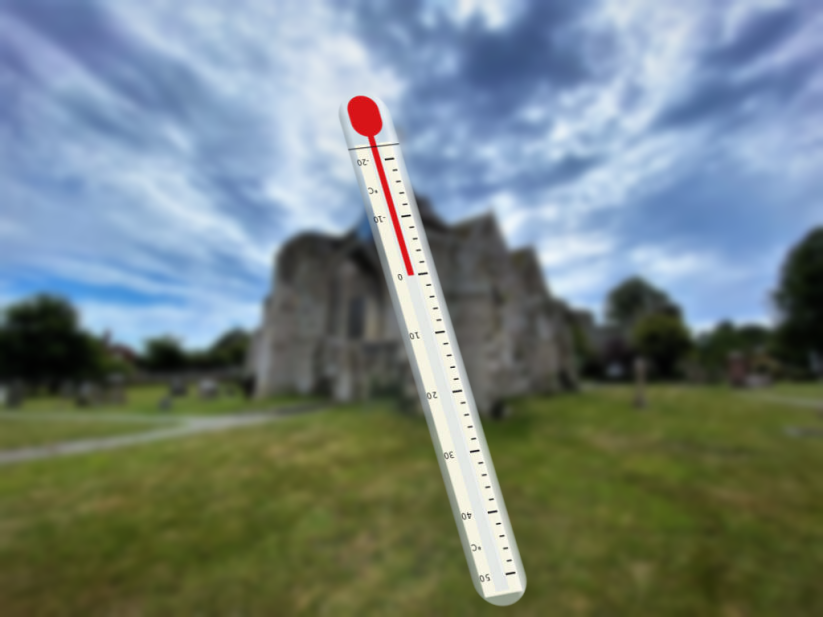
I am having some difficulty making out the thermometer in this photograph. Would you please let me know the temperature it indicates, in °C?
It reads 0 °C
